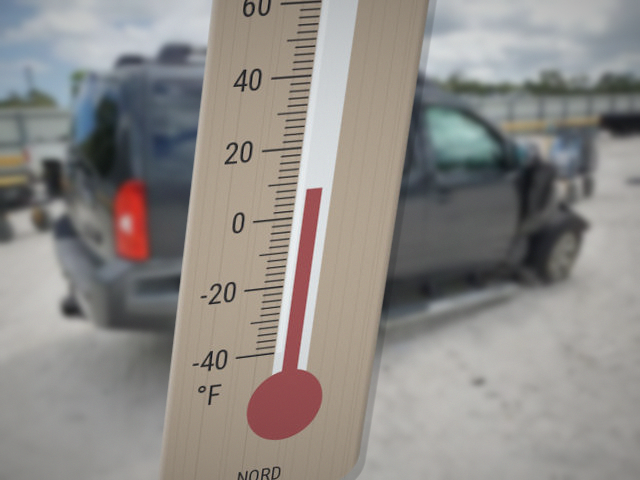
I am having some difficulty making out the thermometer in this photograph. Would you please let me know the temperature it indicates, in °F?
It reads 8 °F
